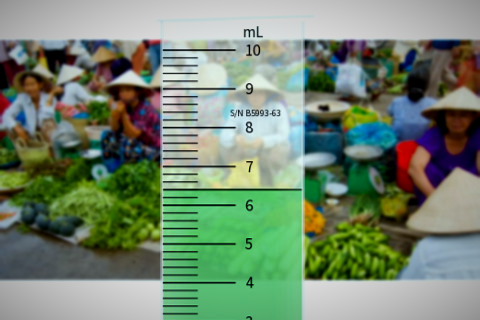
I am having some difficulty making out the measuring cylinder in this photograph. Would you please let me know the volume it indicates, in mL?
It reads 6.4 mL
